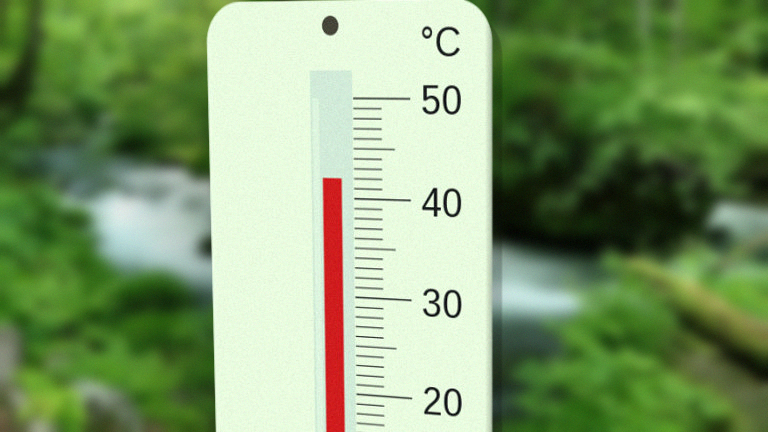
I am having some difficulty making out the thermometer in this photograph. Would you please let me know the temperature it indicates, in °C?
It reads 42 °C
